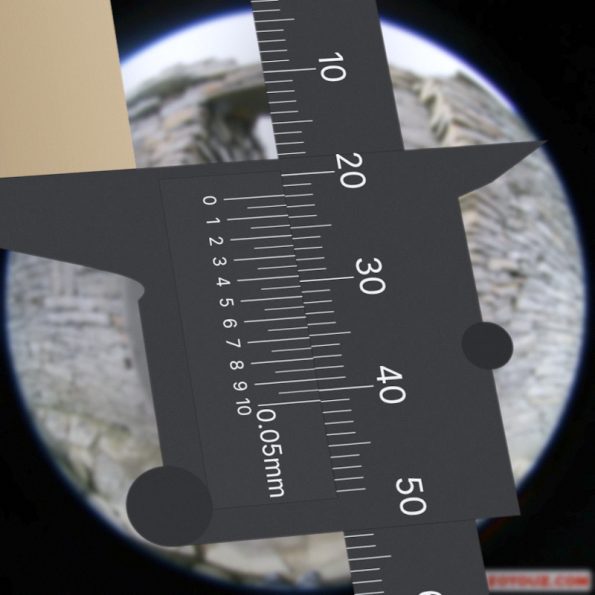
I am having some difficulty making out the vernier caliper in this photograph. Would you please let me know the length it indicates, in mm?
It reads 21.9 mm
